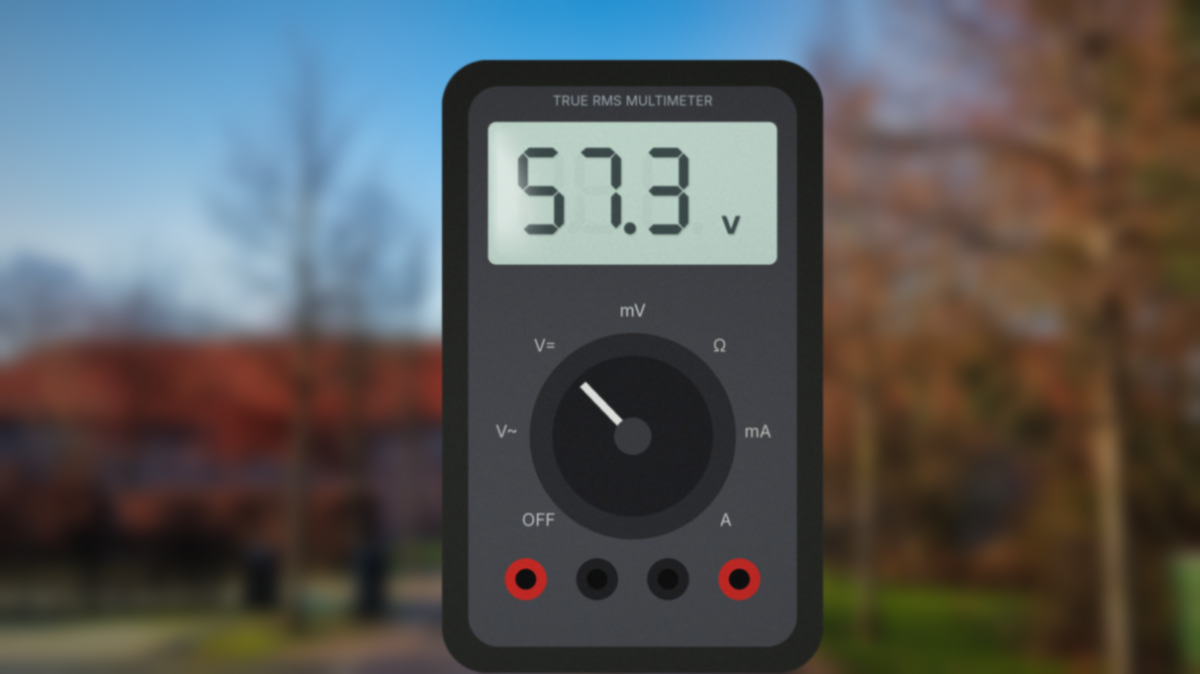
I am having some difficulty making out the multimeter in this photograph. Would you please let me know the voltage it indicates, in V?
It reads 57.3 V
